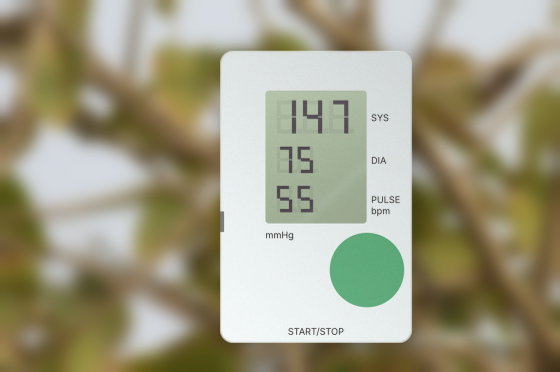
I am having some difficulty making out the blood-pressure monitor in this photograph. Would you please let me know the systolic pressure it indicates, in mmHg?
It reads 147 mmHg
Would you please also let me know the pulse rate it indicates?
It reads 55 bpm
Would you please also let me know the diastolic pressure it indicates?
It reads 75 mmHg
